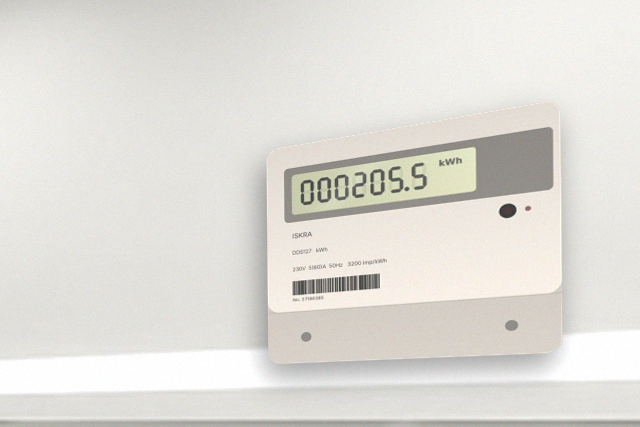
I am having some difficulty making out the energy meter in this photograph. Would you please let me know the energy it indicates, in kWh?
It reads 205.5 kWh
